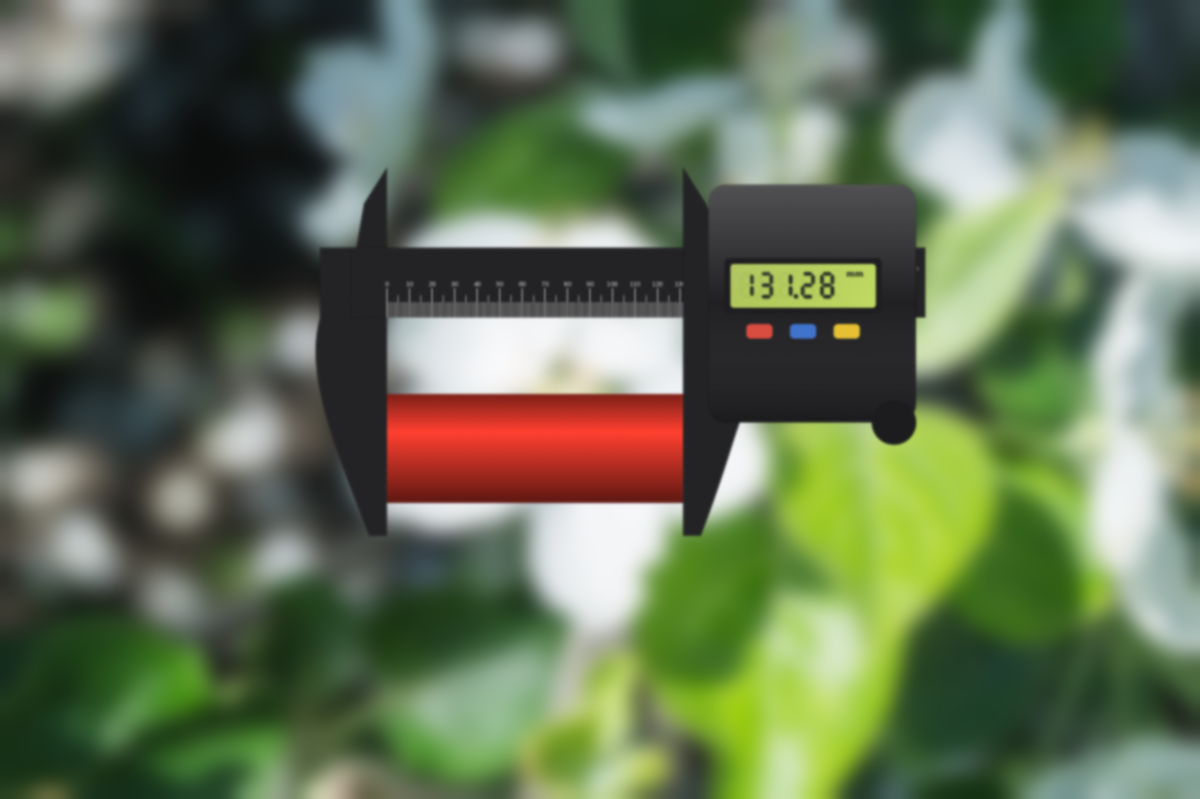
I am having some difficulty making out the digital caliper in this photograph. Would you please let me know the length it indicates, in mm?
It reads 131.28 mm
